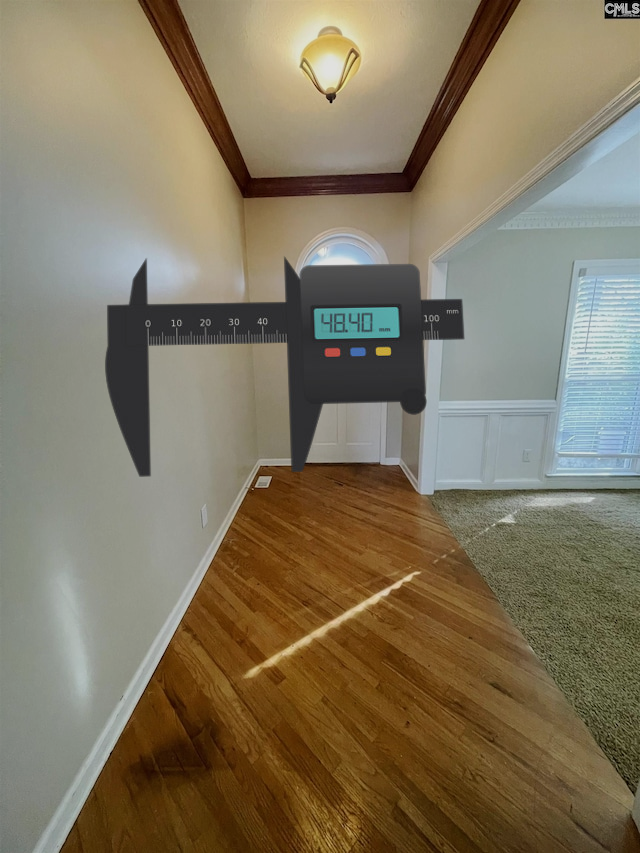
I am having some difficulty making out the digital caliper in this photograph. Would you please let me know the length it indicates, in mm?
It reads 48.40 mm
